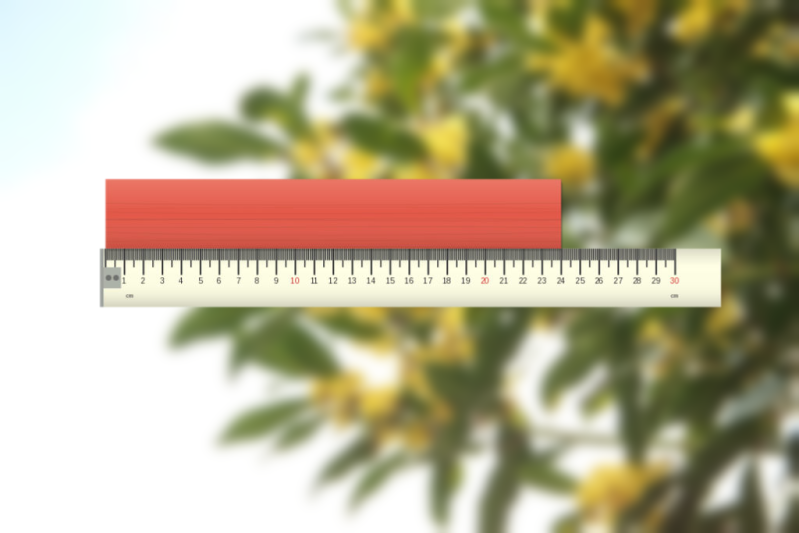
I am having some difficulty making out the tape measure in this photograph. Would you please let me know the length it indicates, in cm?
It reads 24 cm
